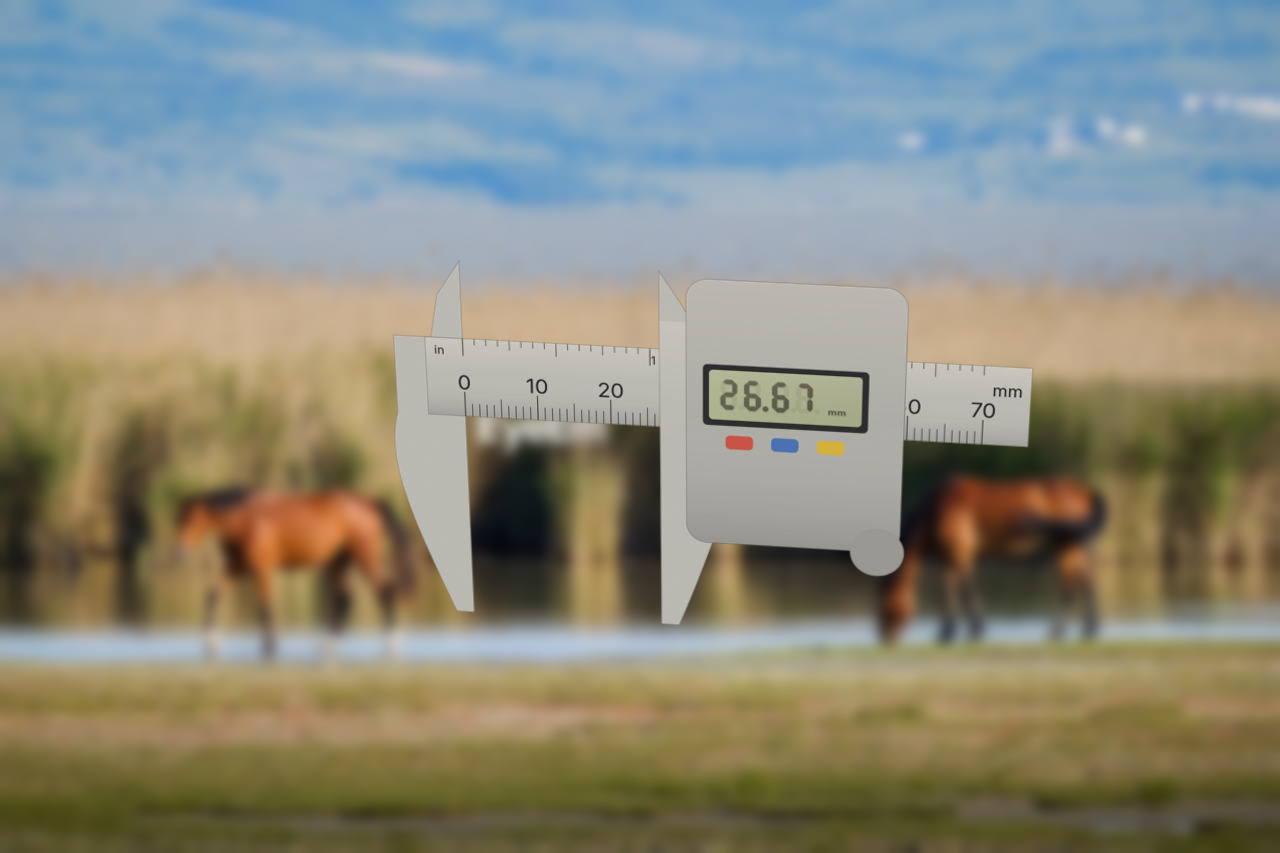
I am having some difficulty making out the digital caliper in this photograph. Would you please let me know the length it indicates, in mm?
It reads 26.67 mm
